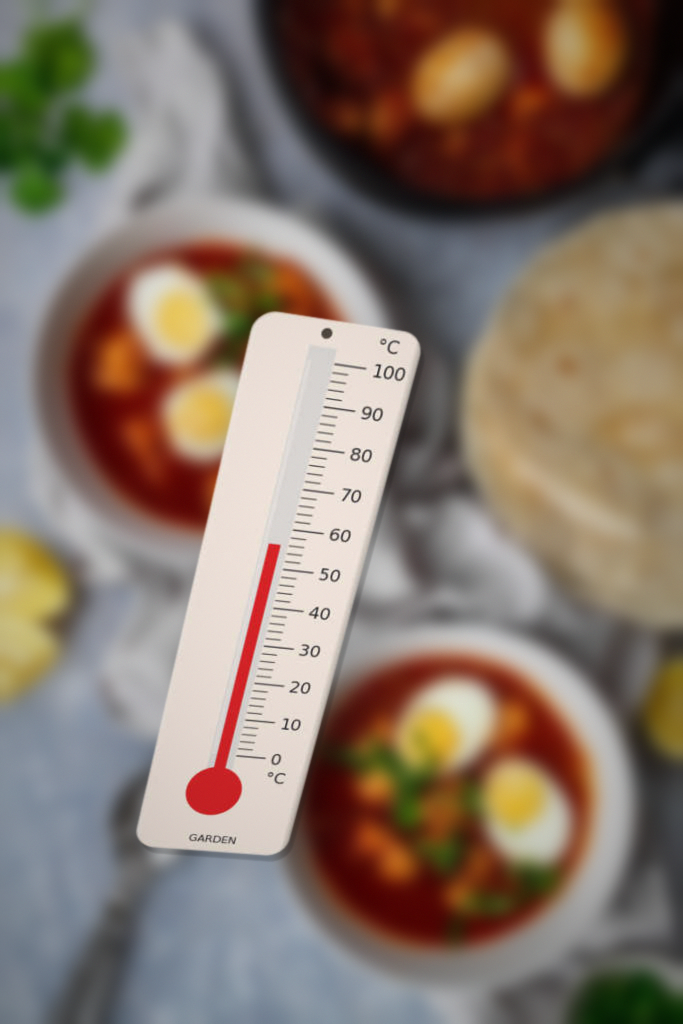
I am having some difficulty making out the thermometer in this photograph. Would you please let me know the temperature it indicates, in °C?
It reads 56 °C
